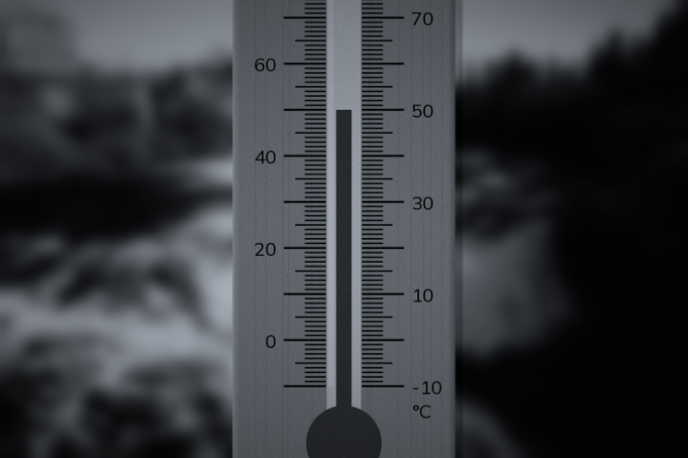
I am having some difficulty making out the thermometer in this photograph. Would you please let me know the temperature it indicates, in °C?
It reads 50 °C
